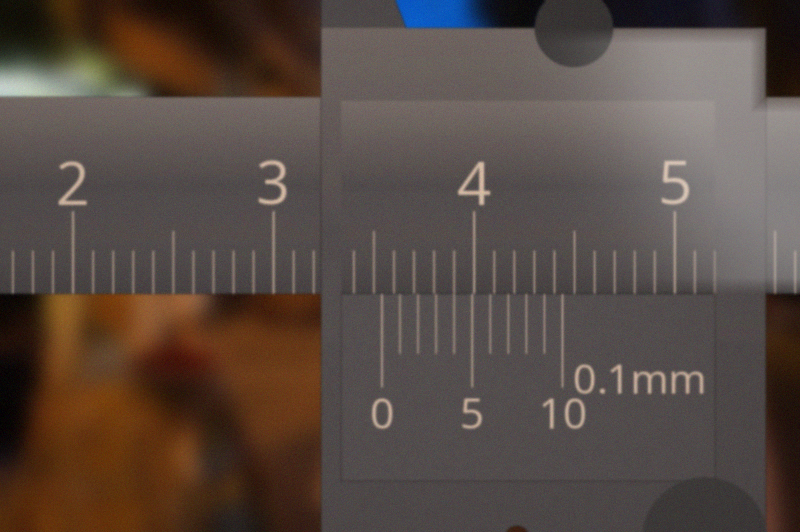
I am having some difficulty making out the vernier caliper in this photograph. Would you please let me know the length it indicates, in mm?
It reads 35.4 mm
